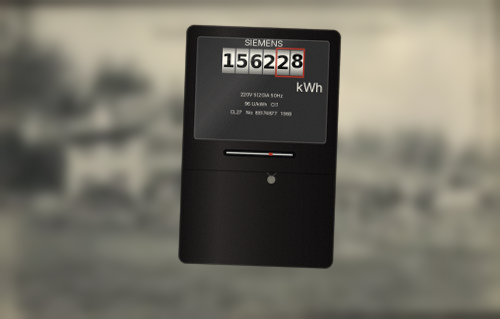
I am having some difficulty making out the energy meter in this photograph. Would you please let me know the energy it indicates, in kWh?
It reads 1562.28 kWh
